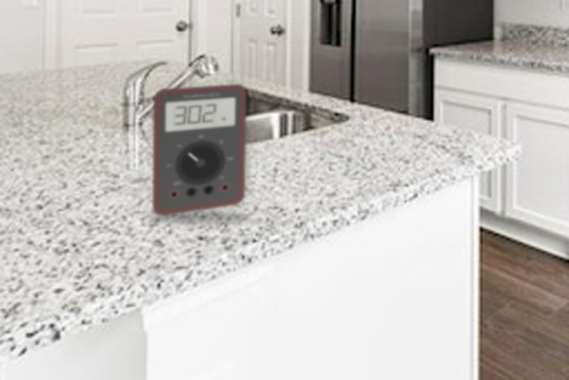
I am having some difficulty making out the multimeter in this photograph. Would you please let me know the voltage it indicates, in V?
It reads 302 V
